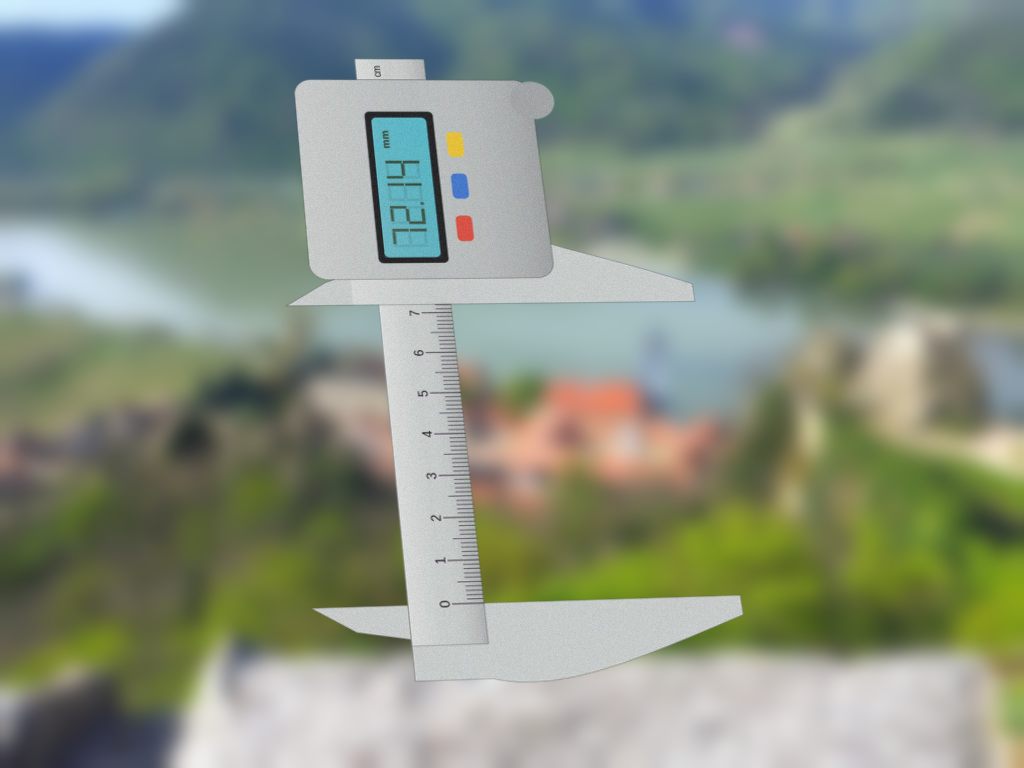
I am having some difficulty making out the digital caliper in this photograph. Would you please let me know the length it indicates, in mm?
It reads 72.14 mm
